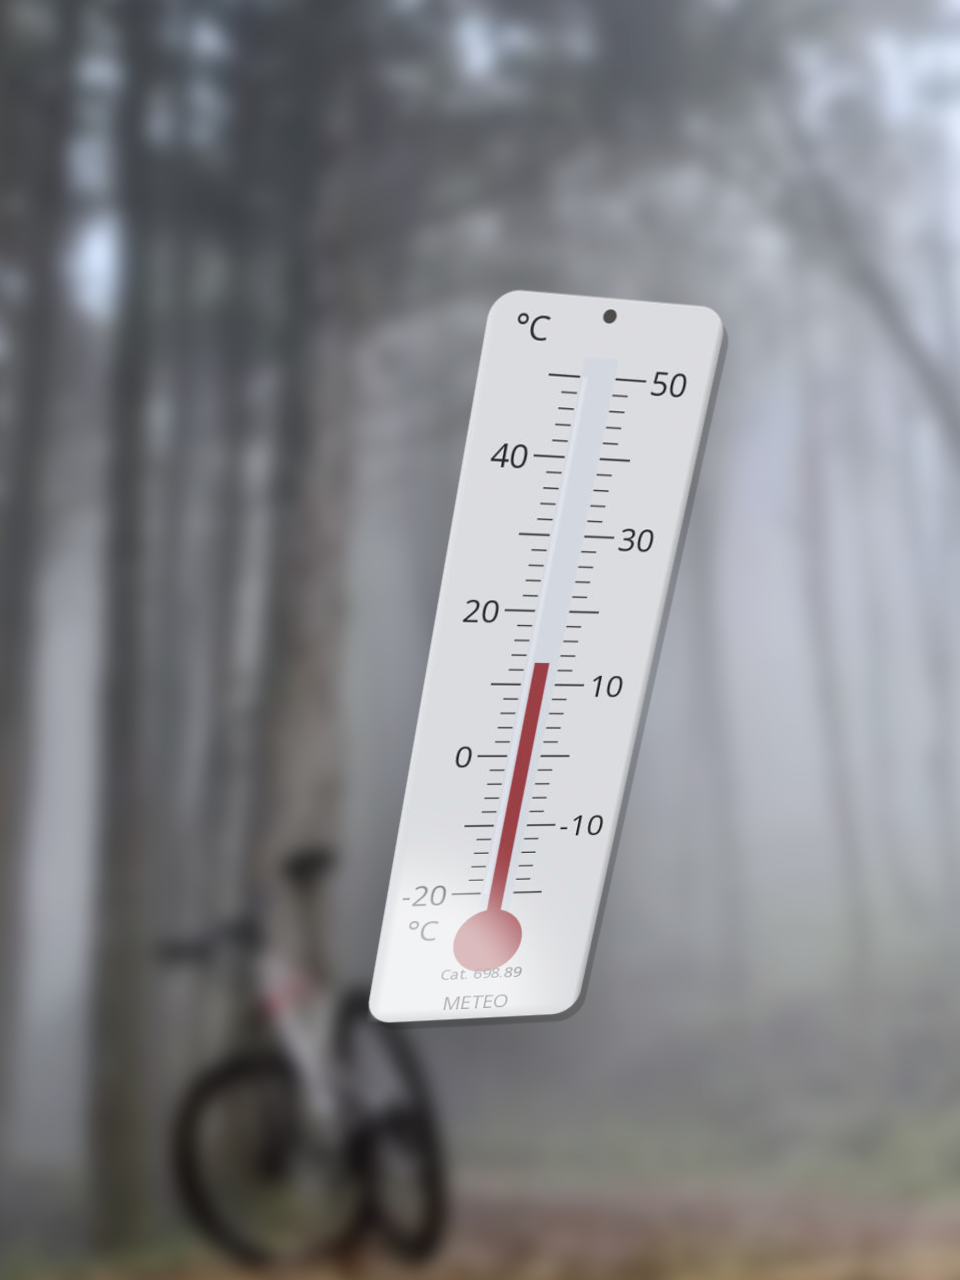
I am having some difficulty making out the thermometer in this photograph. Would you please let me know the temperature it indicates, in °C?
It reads 13 °C
